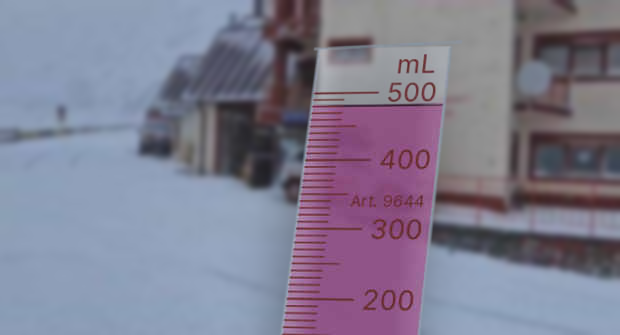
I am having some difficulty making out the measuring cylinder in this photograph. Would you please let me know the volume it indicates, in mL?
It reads 480 mL
